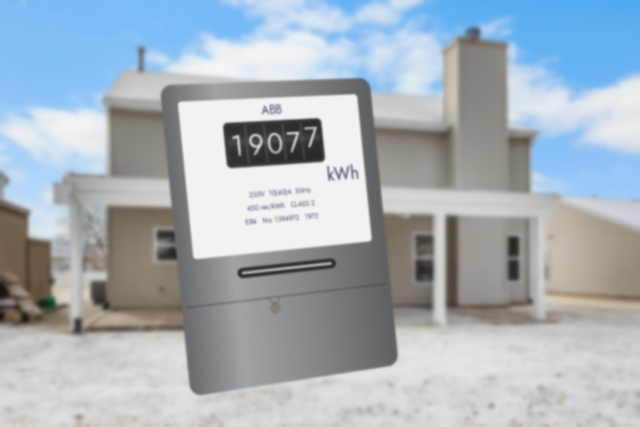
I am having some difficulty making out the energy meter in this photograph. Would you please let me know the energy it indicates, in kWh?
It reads 19077 kWh
